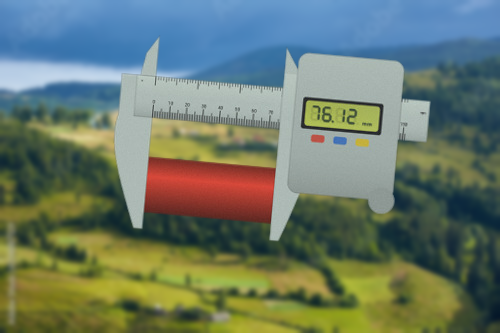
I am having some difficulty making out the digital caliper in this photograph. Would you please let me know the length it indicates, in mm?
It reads 76.12 mm
